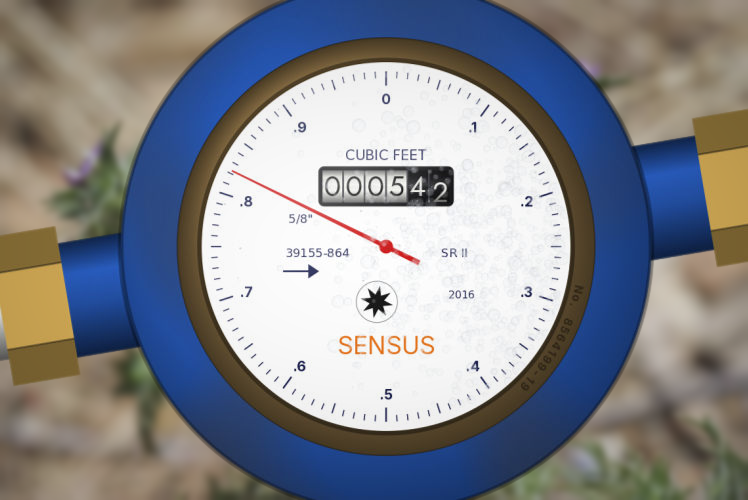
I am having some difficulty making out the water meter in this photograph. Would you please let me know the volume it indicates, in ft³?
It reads 541.82 ft³
